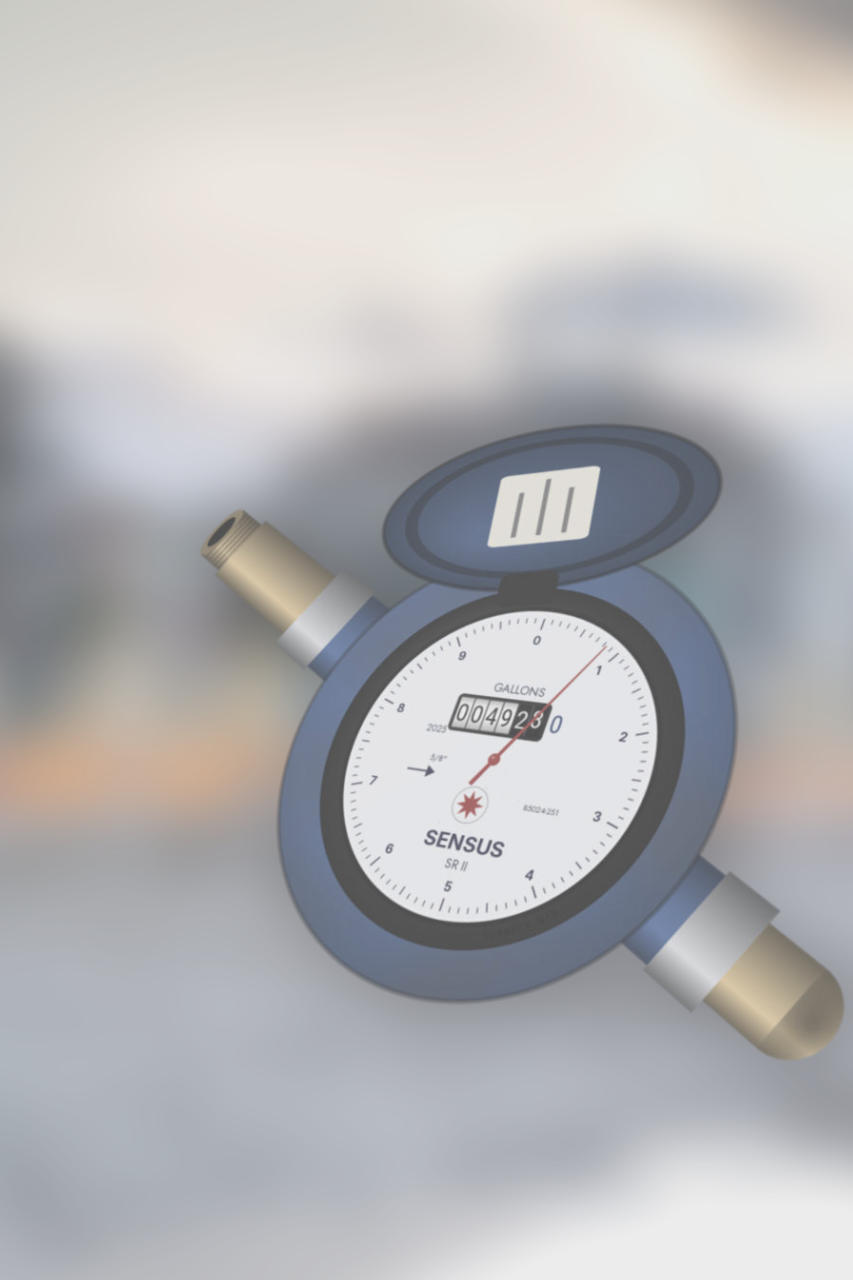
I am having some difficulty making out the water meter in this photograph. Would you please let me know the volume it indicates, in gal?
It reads 49280.8 gal
